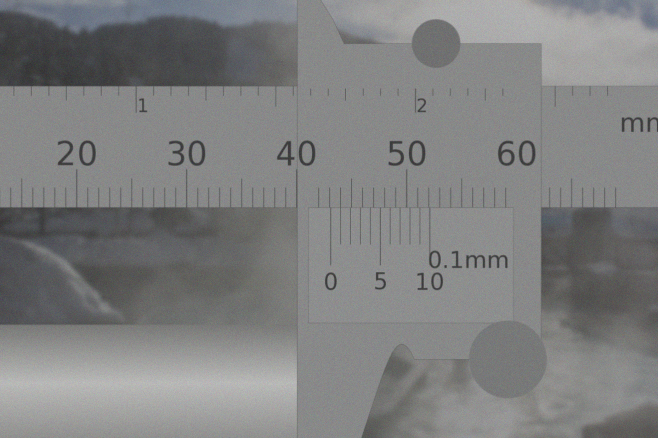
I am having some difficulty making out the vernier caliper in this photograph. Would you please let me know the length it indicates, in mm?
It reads 43.1 mm
